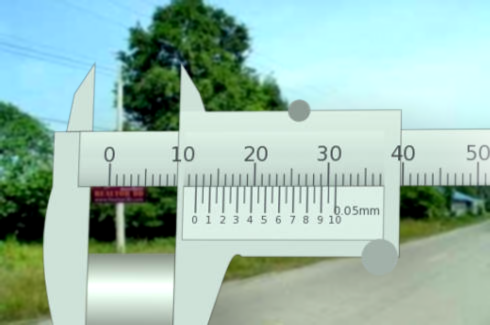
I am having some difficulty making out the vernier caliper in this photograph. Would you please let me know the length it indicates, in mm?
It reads 12.0 mm
